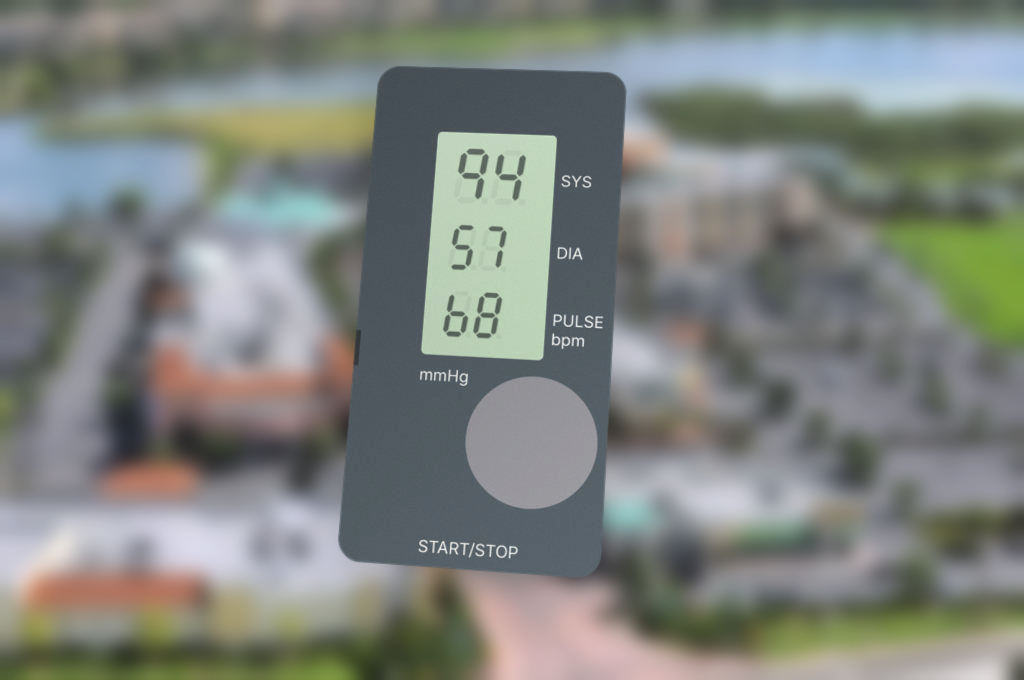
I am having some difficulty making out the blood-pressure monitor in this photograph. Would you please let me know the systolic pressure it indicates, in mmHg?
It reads 94 mmHg
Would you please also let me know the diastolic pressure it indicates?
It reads 57 mmHg
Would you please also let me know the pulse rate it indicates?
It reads 68 bpm
